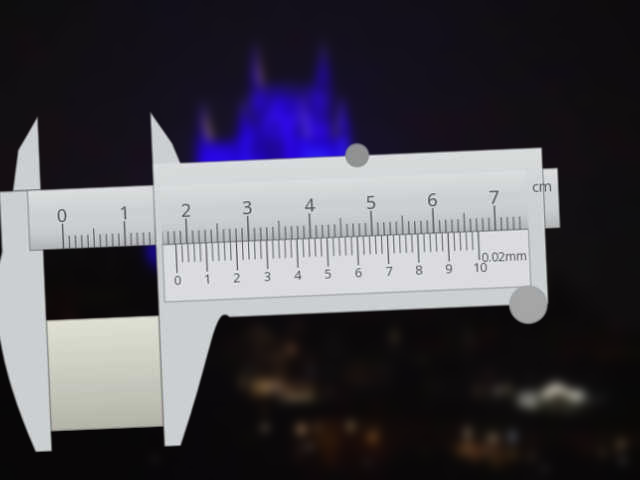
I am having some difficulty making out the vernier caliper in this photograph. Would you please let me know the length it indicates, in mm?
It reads 18.2 mm
